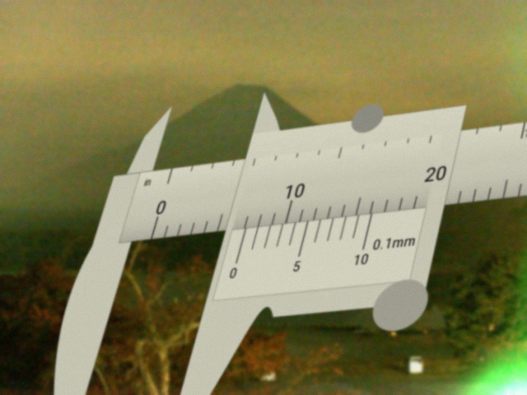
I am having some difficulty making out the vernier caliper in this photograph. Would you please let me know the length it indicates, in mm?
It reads 7.1 mm
